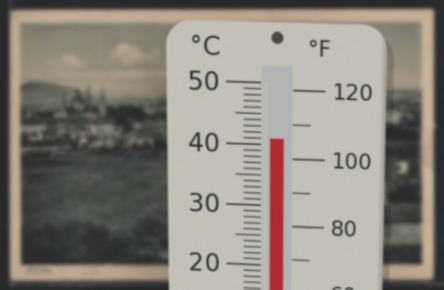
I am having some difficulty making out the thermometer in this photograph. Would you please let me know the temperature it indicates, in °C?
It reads 41 °C
